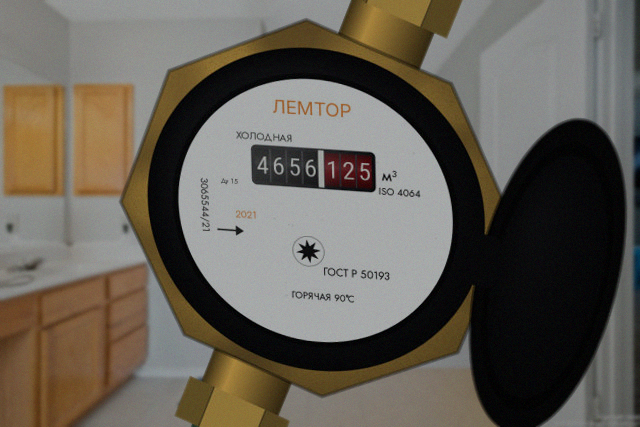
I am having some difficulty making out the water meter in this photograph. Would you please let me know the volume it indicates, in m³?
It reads 4656.125 m³
